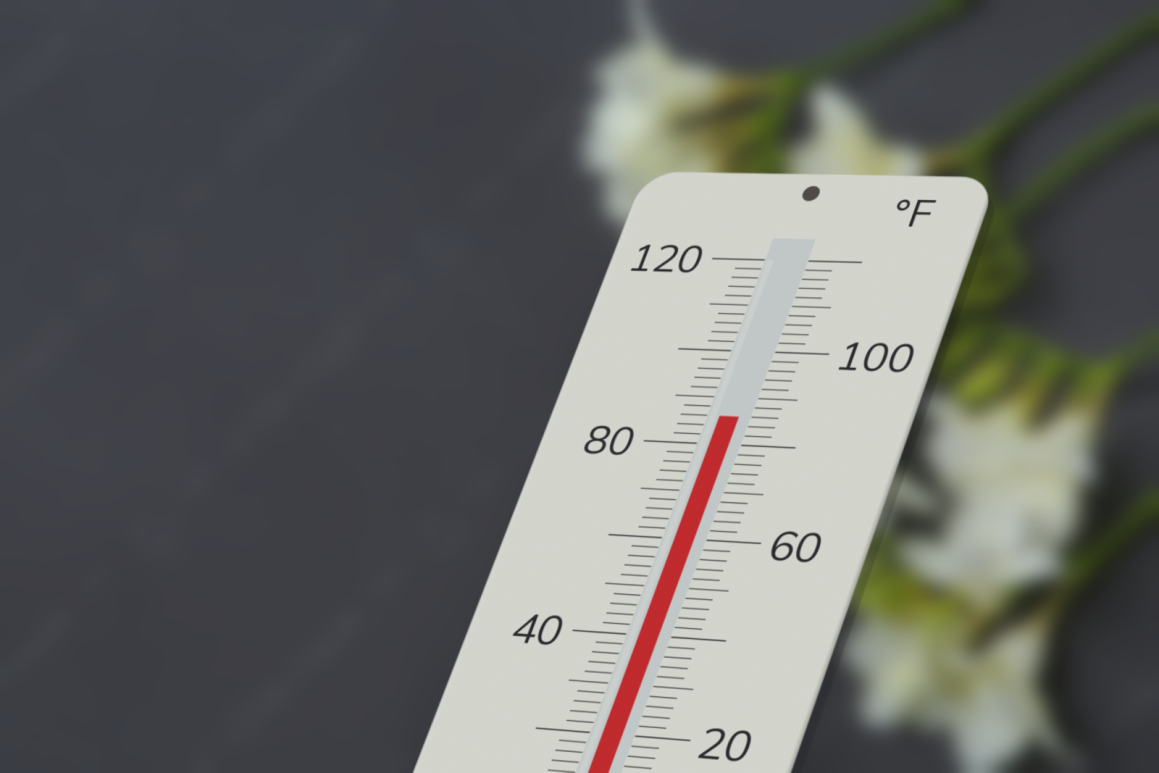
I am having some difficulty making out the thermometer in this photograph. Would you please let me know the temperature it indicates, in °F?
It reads 86 °F
